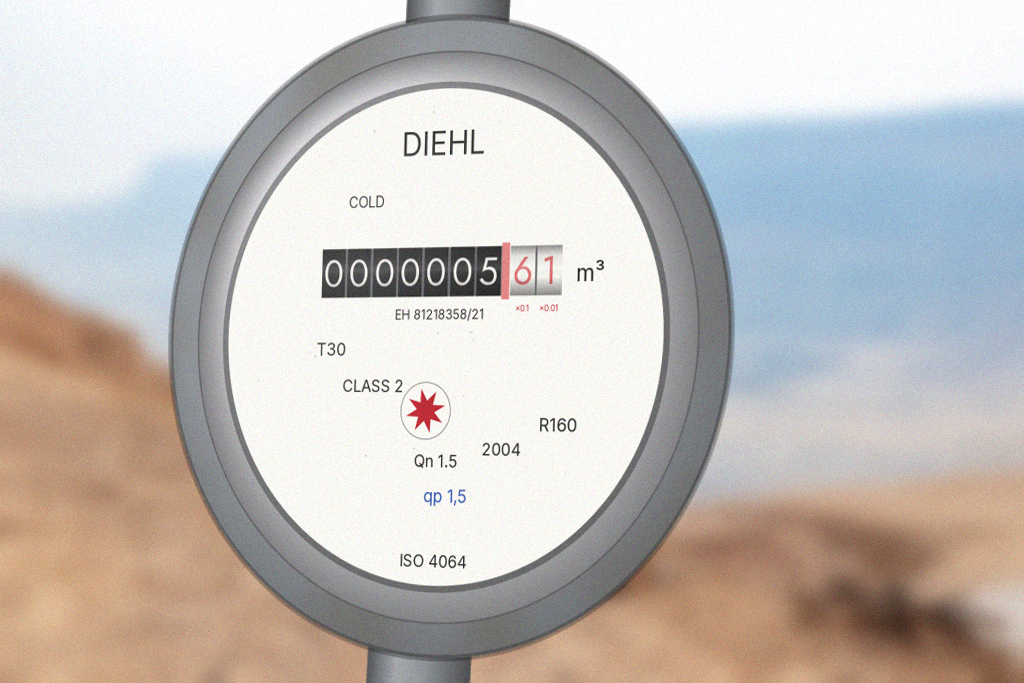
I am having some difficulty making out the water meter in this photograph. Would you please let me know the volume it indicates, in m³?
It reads 5.61 m³
